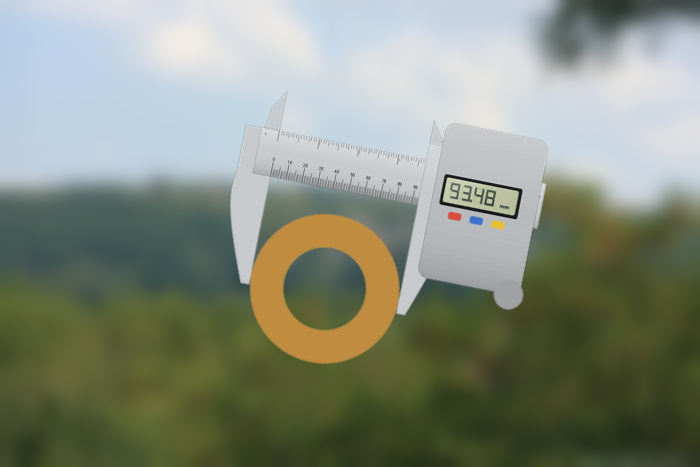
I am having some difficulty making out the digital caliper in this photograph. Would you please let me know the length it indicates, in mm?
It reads 93.48 mm
